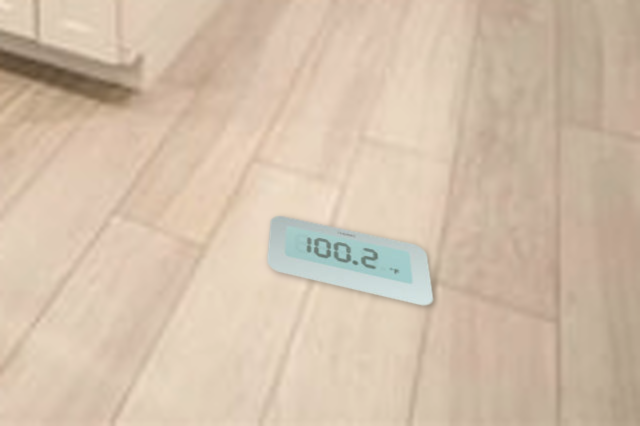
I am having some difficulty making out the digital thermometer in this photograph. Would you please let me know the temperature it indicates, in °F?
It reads 100.2 °F
